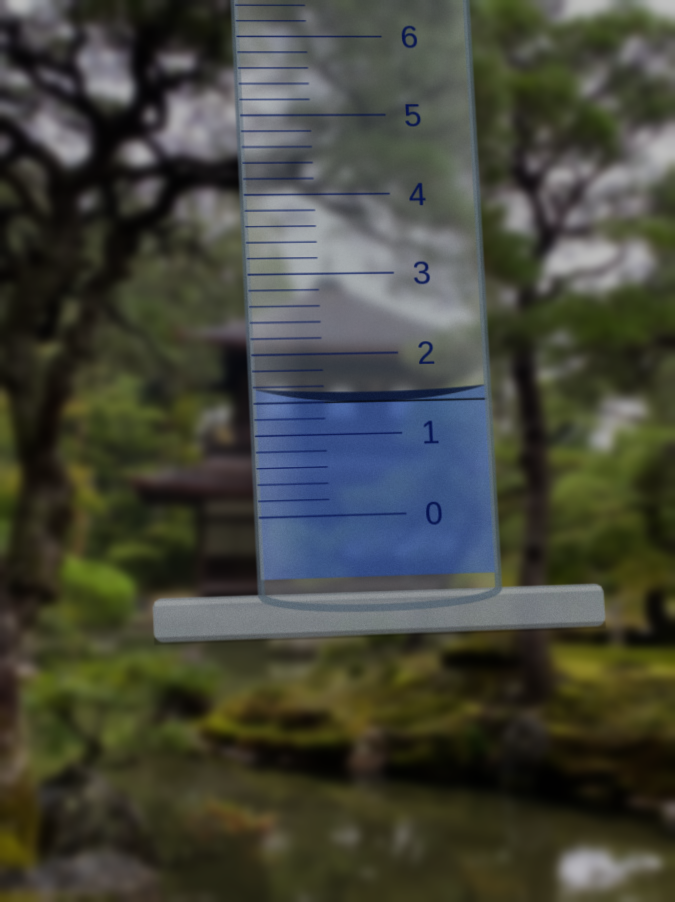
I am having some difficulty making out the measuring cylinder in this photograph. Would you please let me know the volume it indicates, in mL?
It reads 1.4 mL
